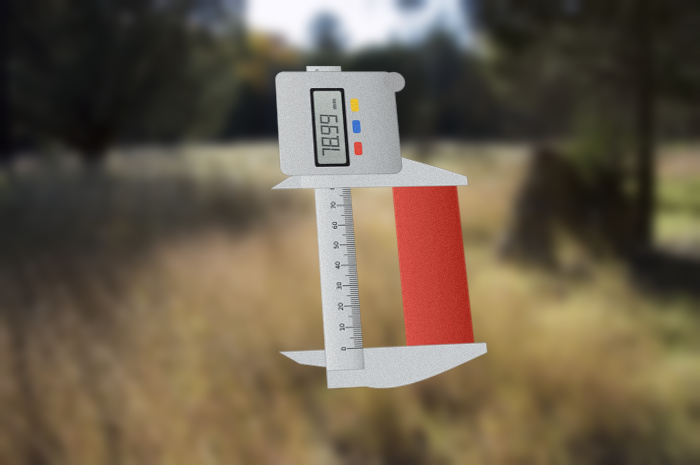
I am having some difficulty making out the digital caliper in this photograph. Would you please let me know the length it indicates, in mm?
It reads 78.99 mm
